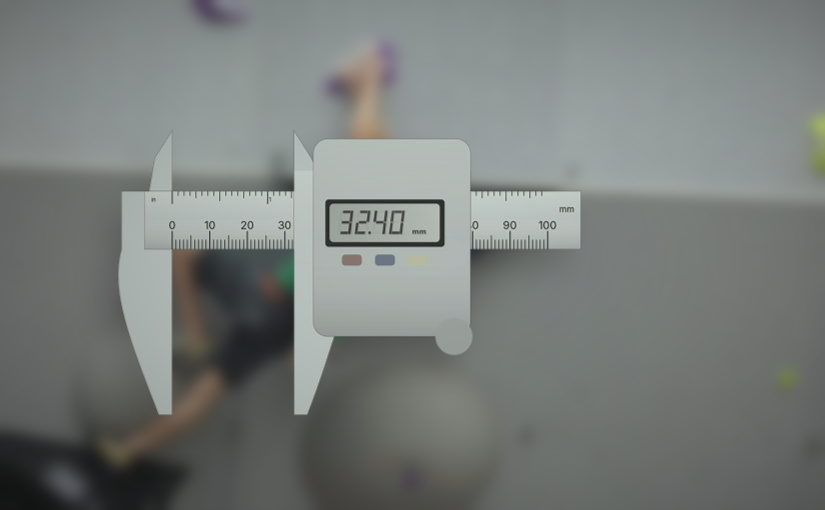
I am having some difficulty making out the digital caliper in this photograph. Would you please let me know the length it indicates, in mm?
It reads 32.40 mm
